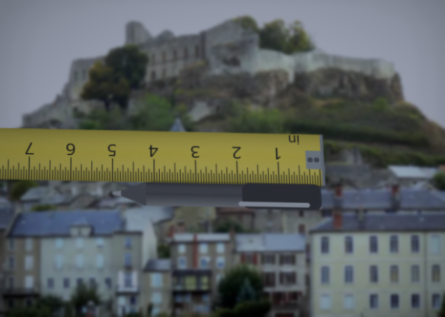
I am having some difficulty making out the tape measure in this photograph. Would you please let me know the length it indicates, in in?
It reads 5 in
